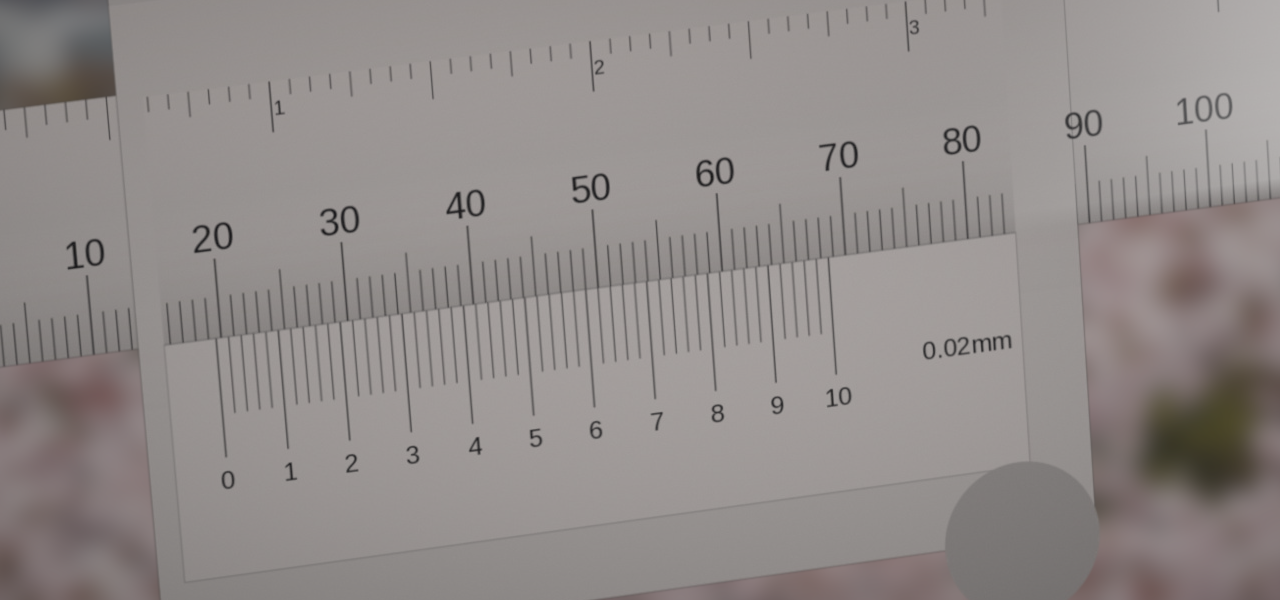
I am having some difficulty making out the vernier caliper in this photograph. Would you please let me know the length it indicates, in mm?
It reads 19.6 mm
